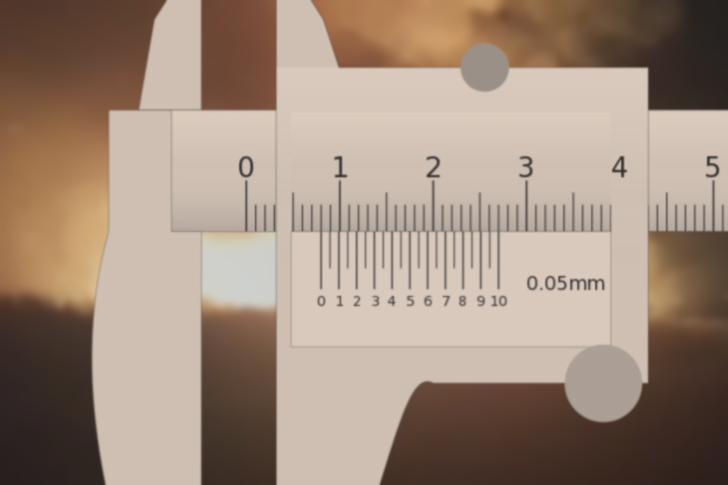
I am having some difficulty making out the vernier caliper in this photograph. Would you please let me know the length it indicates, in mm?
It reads 8.0 mm
